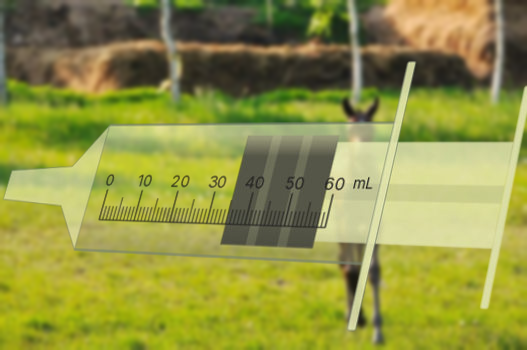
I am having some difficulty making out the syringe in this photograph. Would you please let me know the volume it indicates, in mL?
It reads 35 mL
